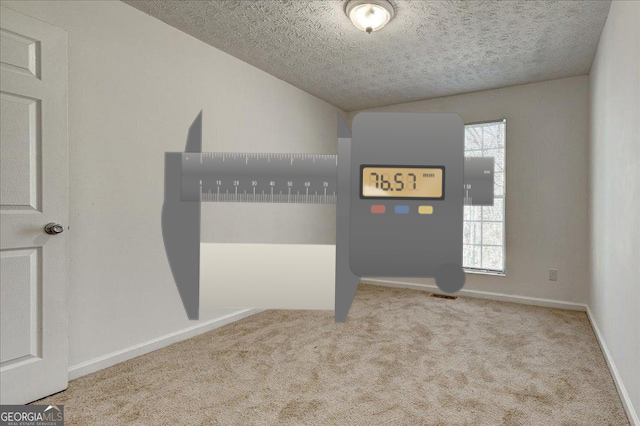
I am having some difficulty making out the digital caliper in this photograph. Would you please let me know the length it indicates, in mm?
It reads 76.57 mm
